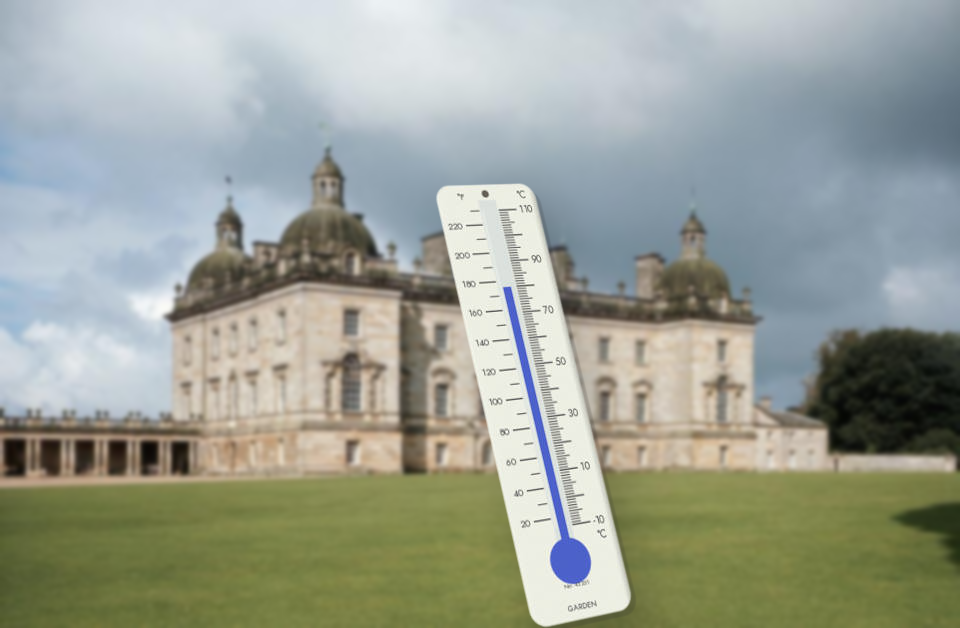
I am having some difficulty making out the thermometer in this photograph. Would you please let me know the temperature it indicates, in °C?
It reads 80 °C
